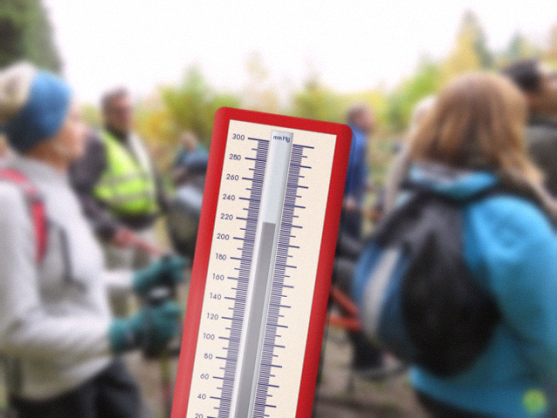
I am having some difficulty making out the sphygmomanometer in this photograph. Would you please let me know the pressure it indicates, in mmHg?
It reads 220 mmHg
